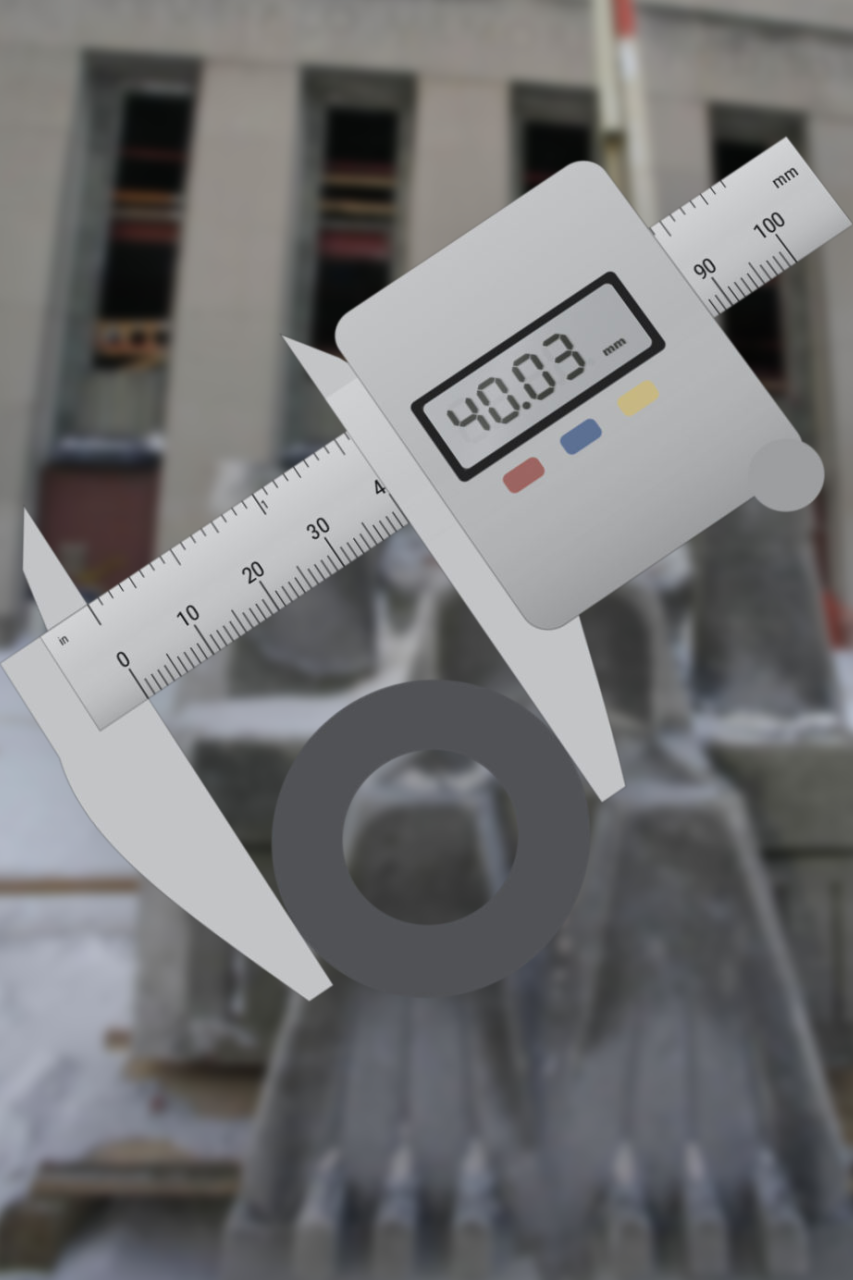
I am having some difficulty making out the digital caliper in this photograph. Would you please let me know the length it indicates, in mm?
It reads 40.03 mm
